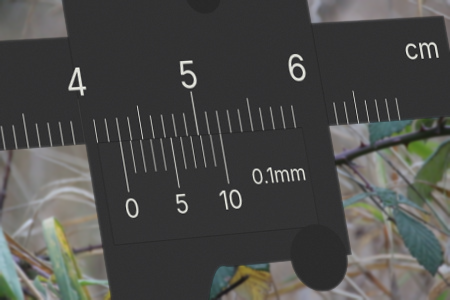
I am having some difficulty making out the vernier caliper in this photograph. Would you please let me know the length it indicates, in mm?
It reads 43.0 mm
